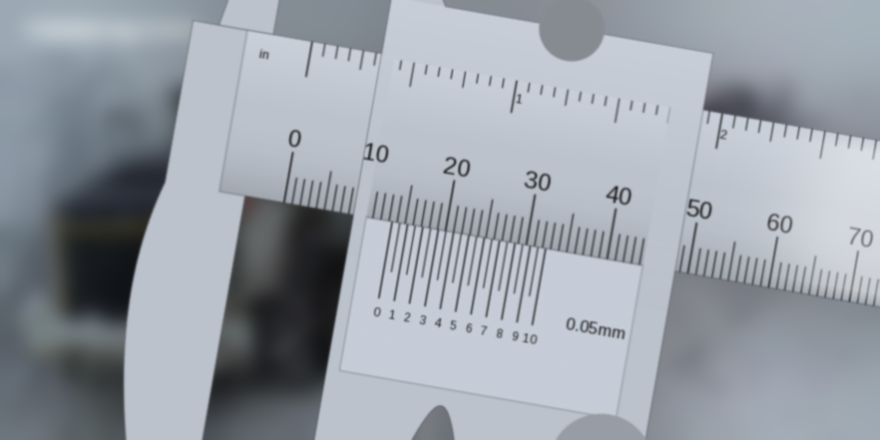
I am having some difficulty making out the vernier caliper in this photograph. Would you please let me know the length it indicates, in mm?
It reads 13.4 mm
